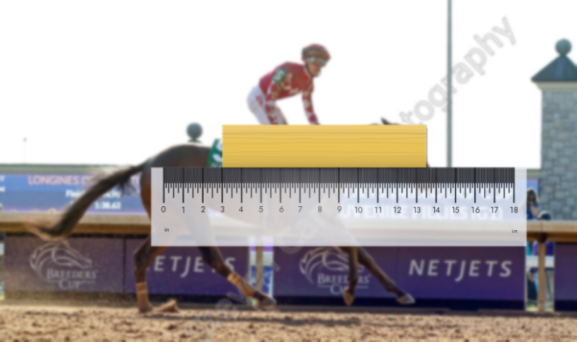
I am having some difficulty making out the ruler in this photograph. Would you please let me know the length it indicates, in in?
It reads 10.5 in
